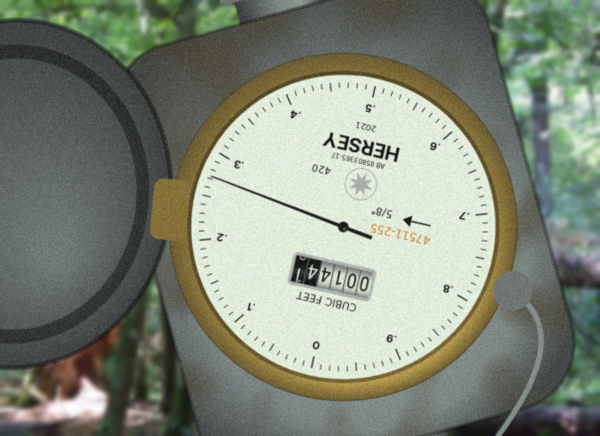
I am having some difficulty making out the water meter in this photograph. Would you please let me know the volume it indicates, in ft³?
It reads 1441.27 ft³
